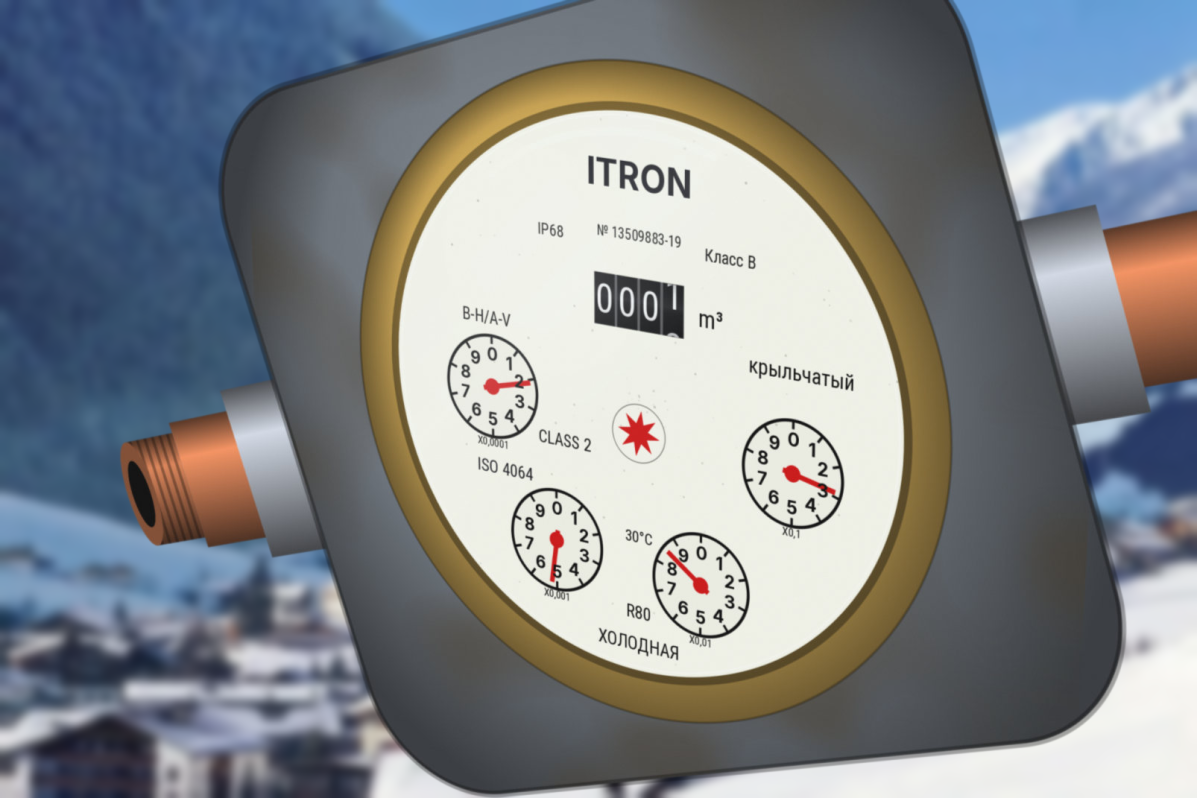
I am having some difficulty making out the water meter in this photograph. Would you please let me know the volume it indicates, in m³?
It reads 1.2852 m³
